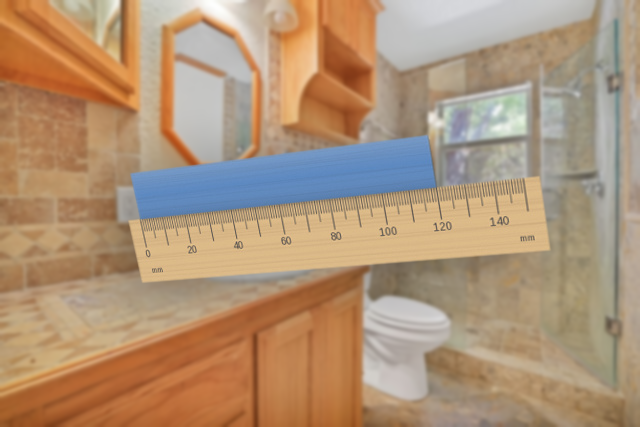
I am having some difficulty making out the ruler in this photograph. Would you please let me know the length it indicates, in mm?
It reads 120 mm
